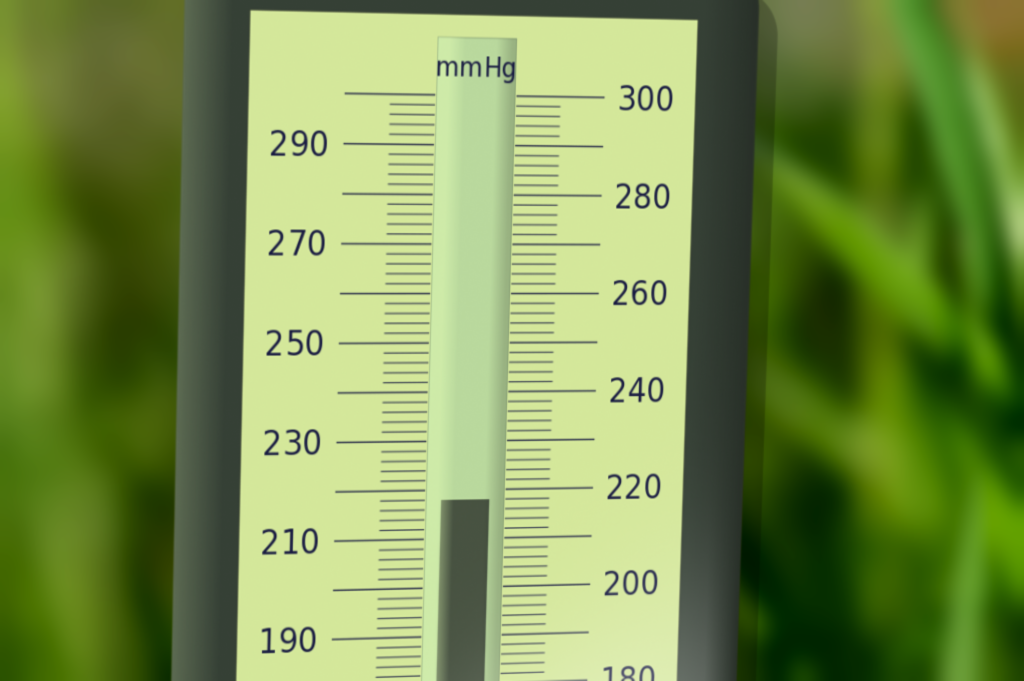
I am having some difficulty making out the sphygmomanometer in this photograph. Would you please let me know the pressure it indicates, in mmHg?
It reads 218 mmHg
